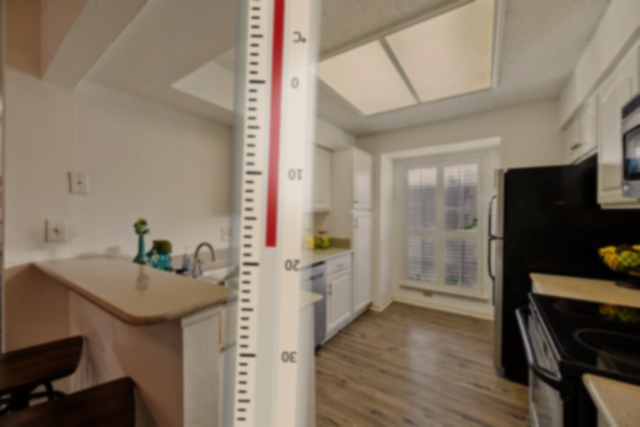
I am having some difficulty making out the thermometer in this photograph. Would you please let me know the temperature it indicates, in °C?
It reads 18 °C
